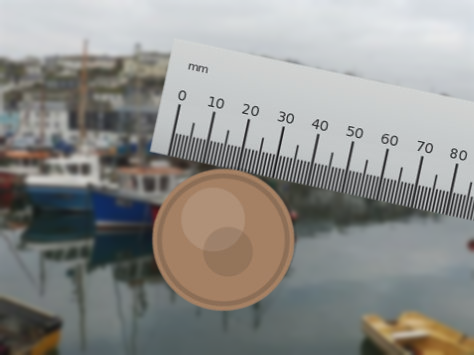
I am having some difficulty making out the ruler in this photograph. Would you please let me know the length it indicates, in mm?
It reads 40 mm
